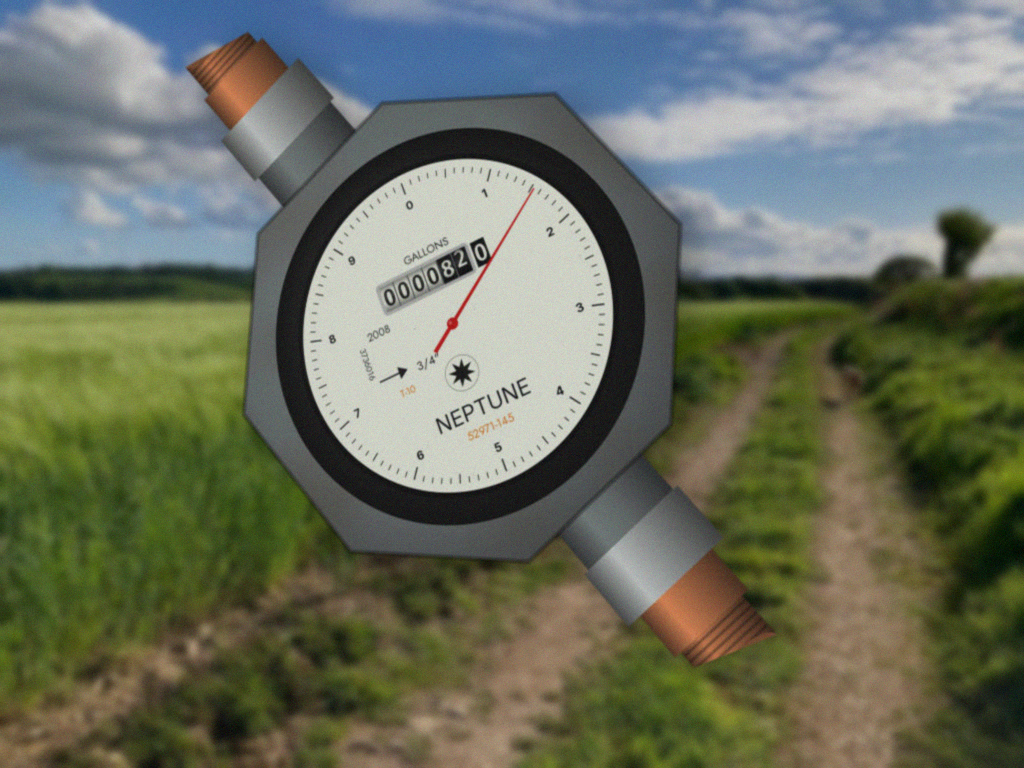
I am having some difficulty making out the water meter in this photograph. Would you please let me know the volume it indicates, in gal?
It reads 821.5 gal
